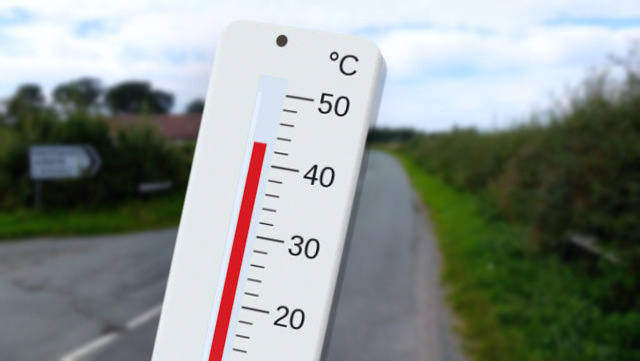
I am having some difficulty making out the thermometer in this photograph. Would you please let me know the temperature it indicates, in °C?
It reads 43 °C
